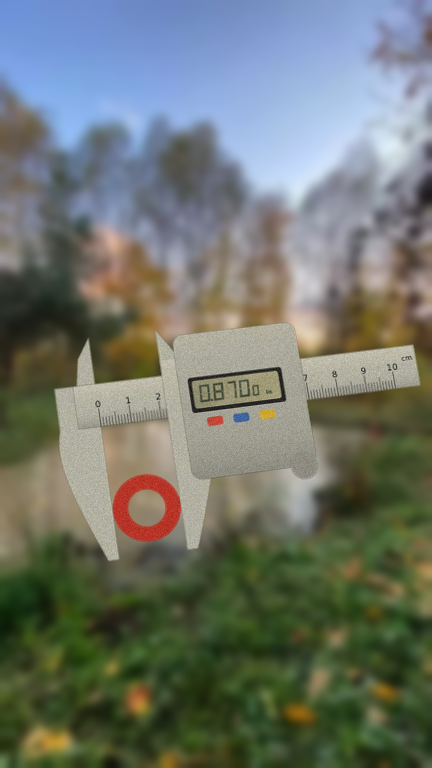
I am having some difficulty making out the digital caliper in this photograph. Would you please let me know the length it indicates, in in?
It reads 0.8700 in
